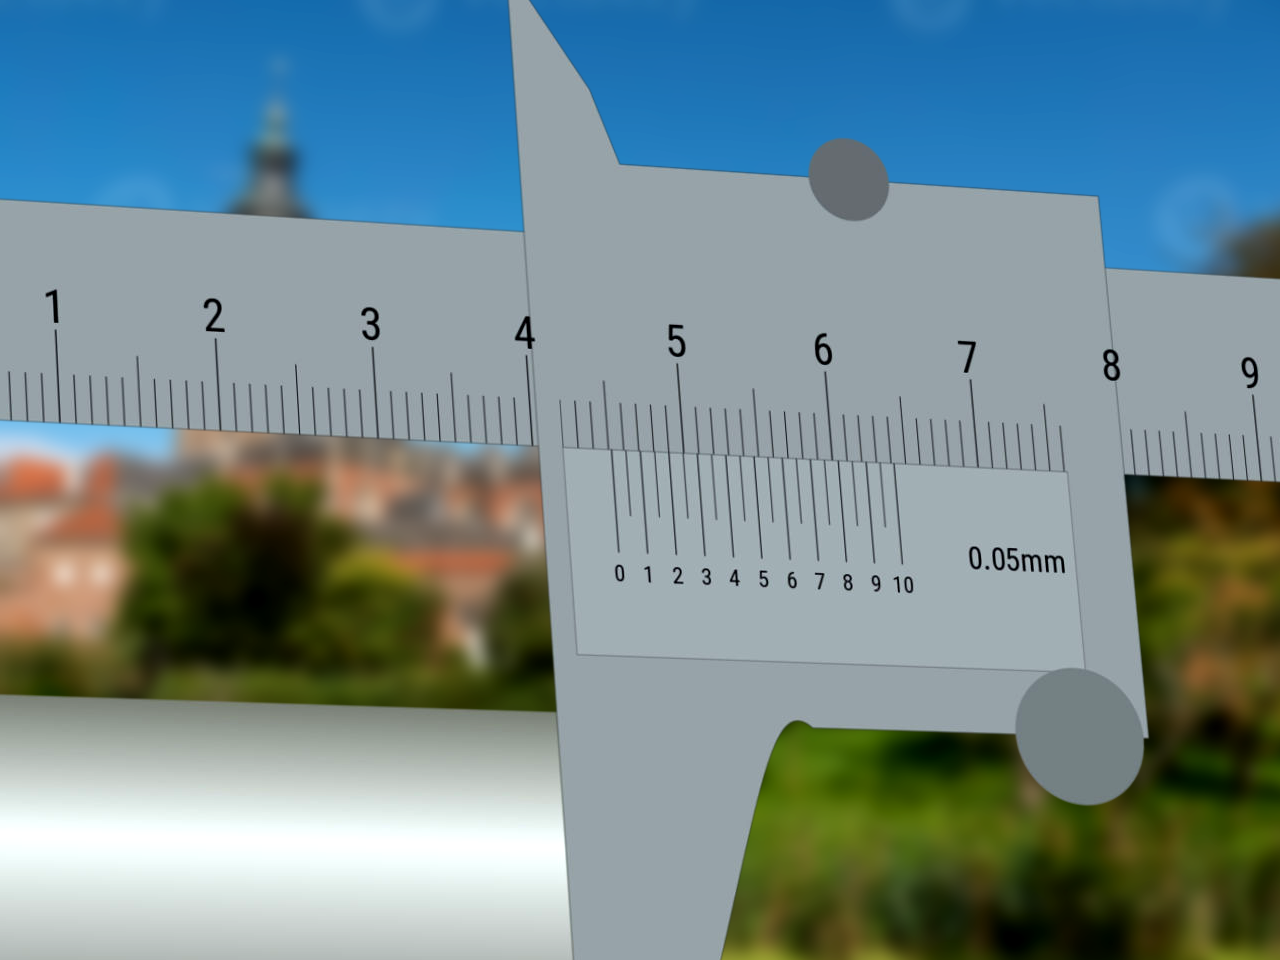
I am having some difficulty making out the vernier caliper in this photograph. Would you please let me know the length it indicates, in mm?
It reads 45.2 mm
